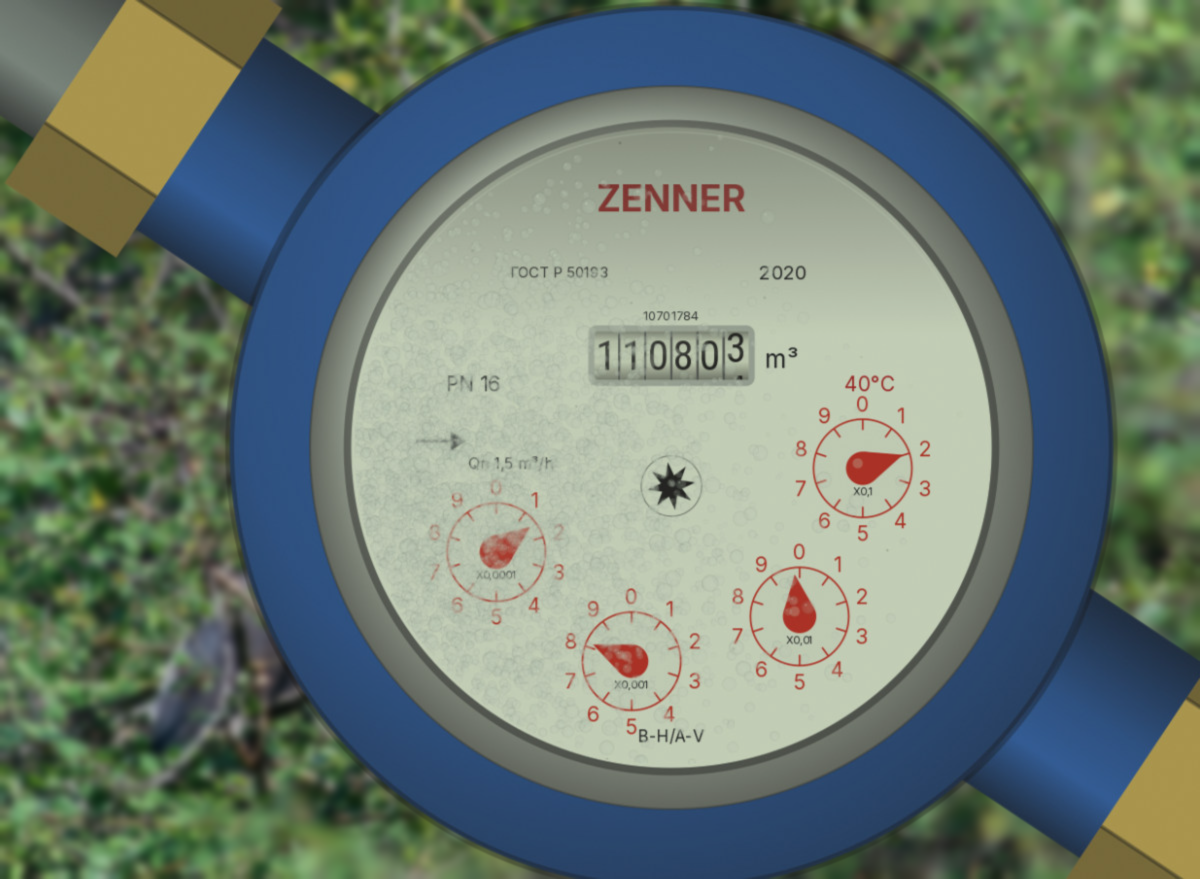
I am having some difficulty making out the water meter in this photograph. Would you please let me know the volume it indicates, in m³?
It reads 110803.1981 m³
